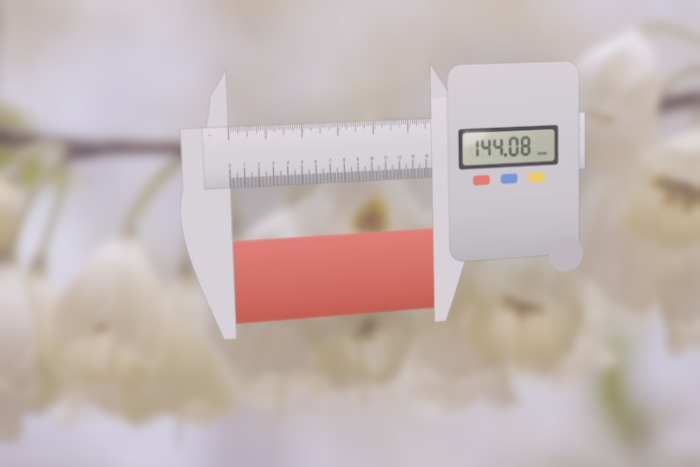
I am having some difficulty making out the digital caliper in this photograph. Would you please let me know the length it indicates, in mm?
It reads 144.08 mm
